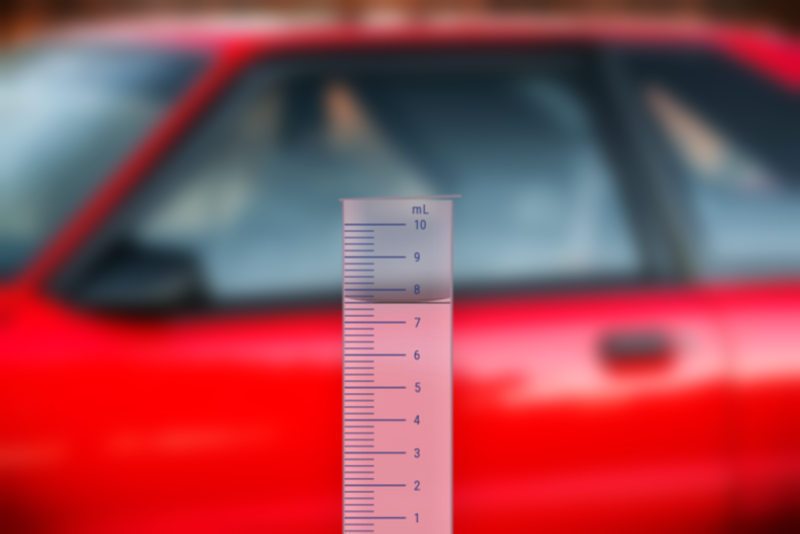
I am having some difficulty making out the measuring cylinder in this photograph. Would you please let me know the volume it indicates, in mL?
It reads 7.6 mL
